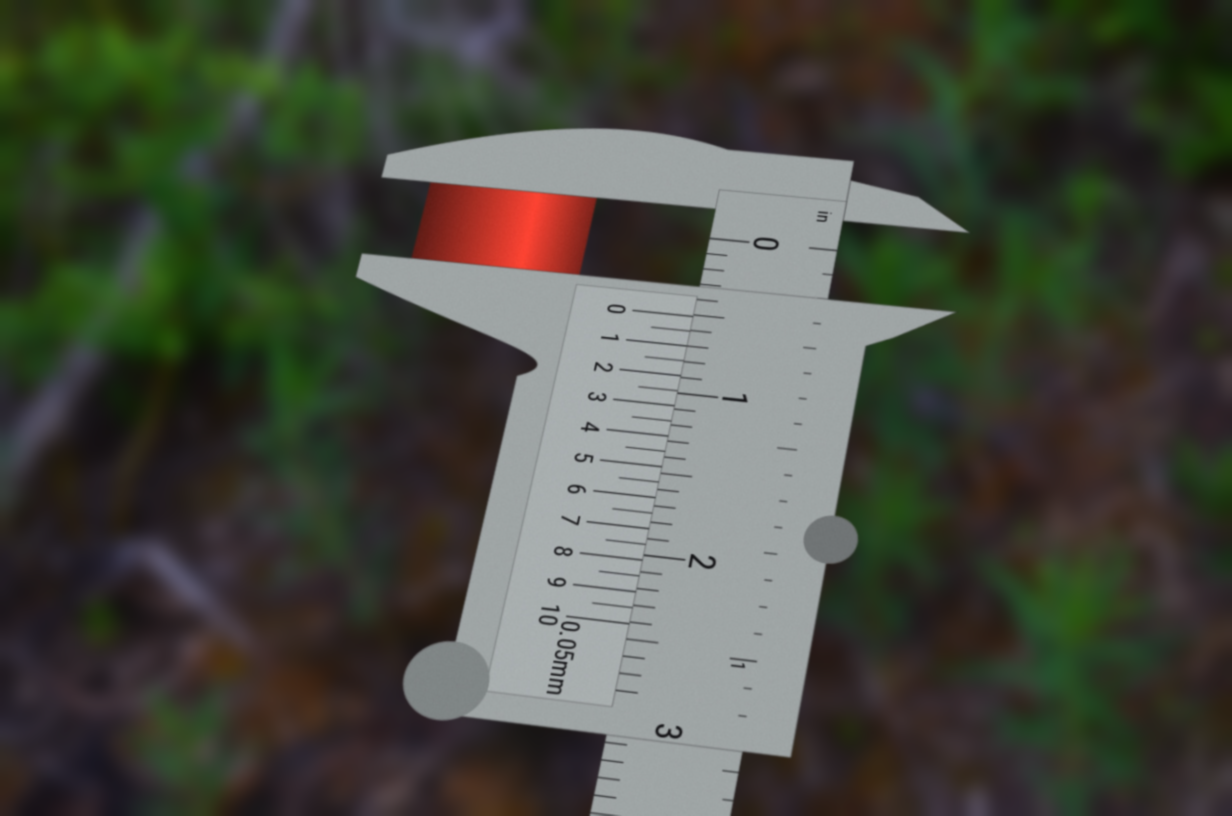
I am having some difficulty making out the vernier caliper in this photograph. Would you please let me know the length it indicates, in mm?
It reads 5.1 mm
